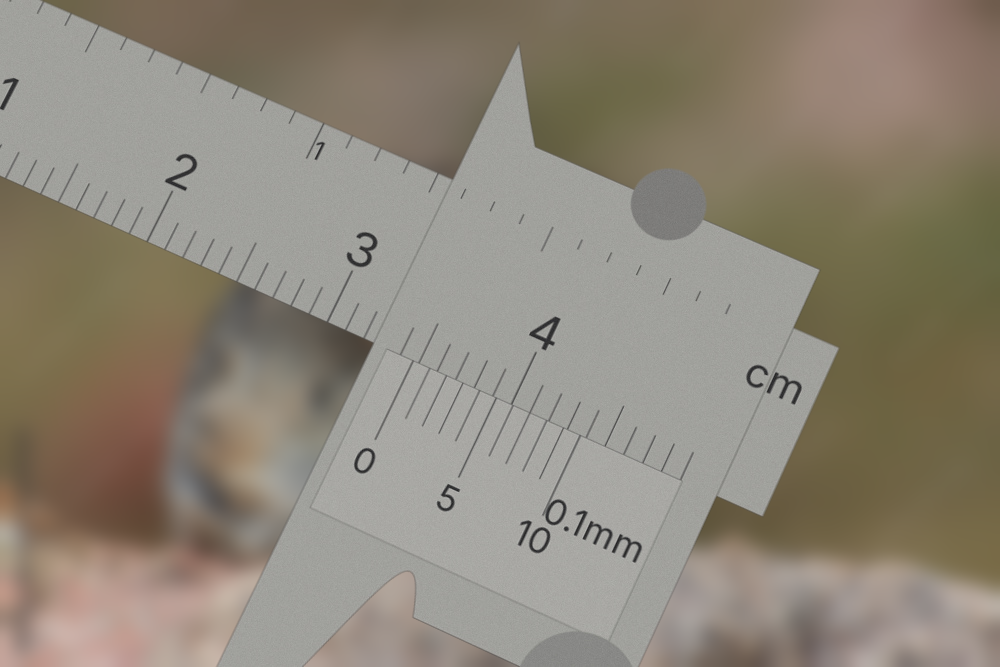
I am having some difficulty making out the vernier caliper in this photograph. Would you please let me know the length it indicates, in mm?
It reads 34.7 mm
